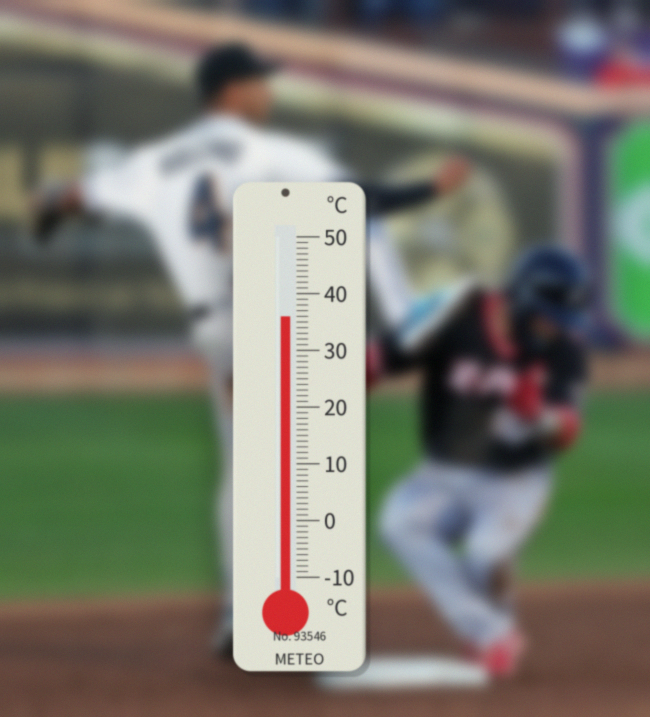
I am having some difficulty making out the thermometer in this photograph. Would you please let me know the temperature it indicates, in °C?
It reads 36 °C
